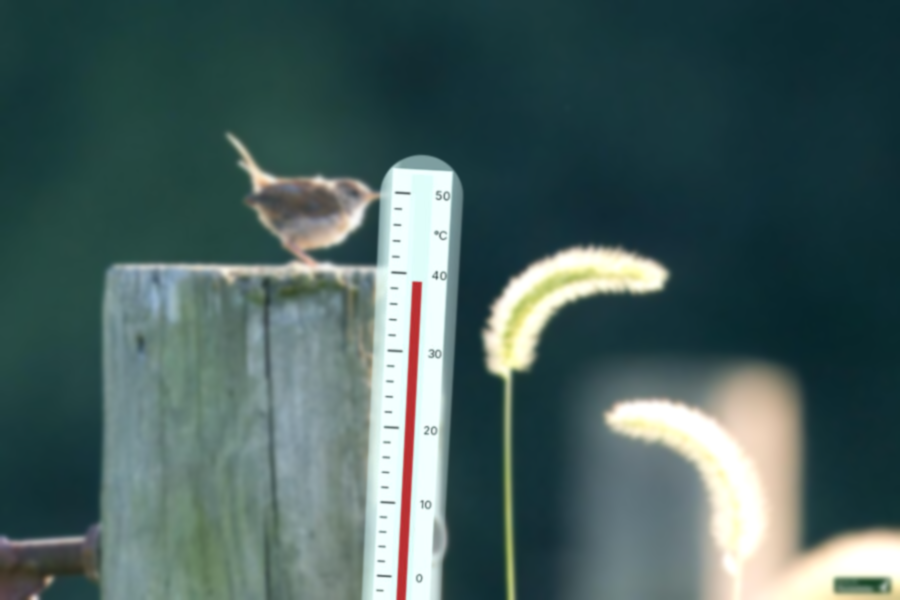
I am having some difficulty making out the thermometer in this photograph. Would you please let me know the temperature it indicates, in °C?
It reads 39 °C
